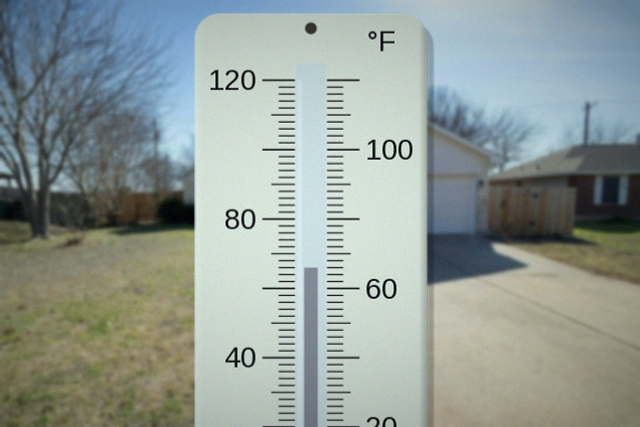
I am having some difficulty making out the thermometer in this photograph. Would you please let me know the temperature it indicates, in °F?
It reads 66 °F
